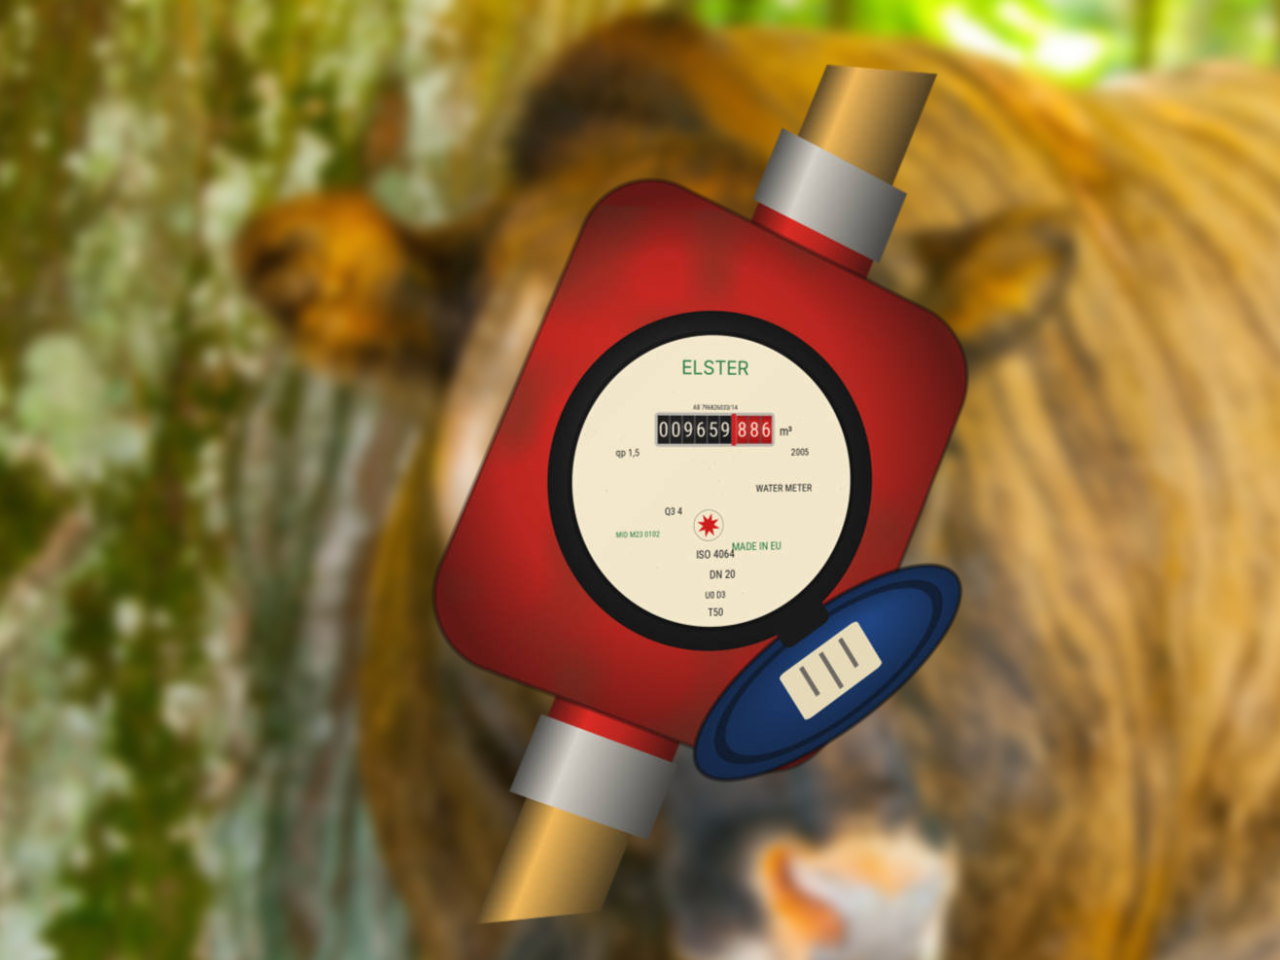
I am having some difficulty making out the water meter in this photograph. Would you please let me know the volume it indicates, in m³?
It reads 9659.886 m³
